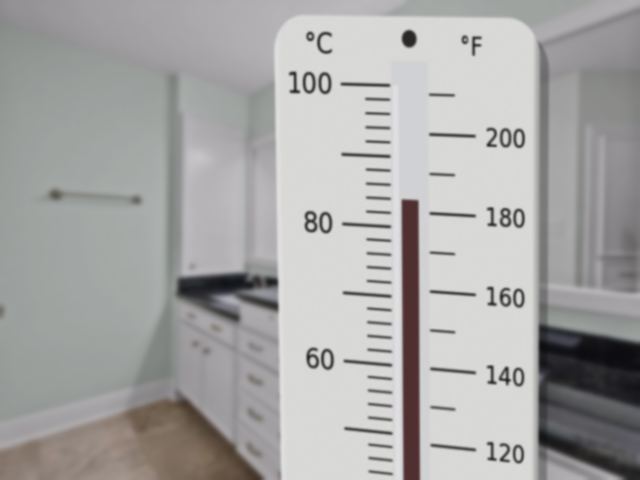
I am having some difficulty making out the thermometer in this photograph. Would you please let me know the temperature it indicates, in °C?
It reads 84 °C
